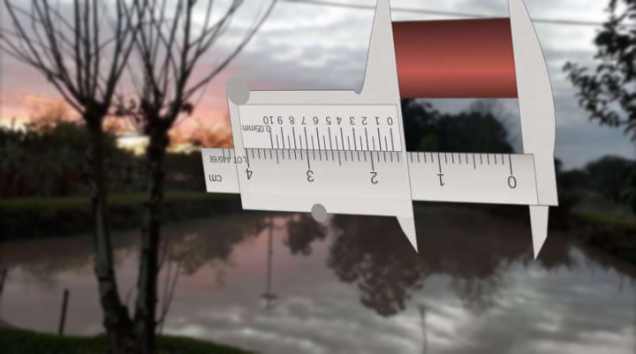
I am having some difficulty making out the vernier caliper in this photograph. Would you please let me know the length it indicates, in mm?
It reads 16.6 mm
